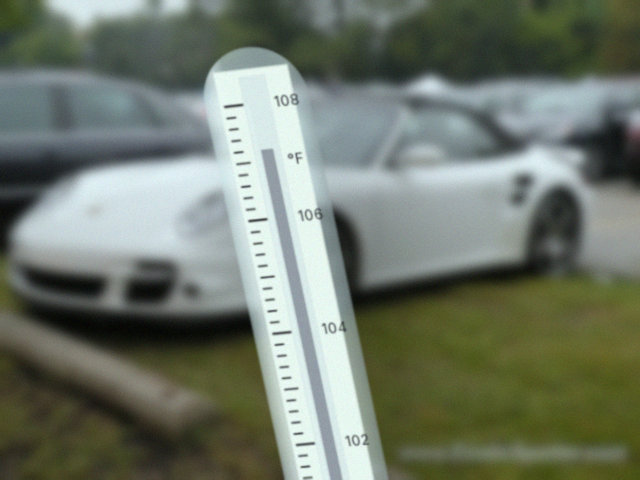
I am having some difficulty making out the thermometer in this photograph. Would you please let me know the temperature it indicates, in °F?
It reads 107.2 °F
